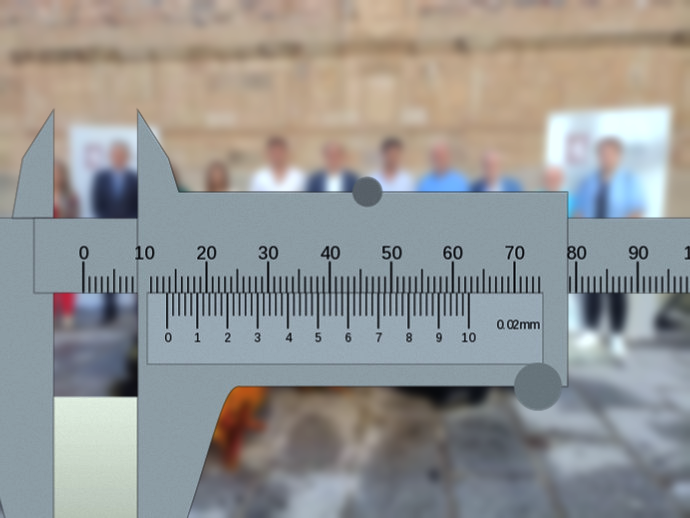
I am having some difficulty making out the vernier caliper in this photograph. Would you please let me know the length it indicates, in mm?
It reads 13.6 mm
